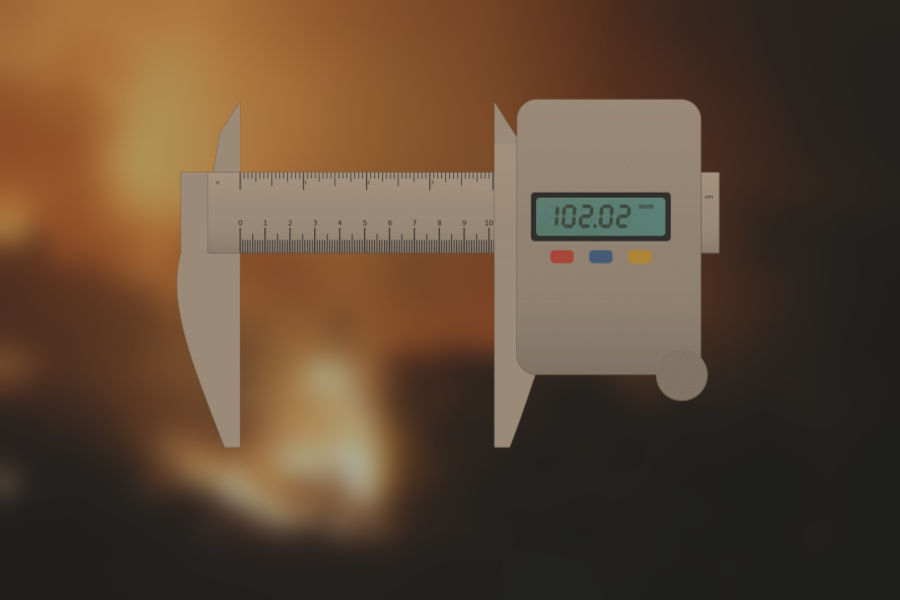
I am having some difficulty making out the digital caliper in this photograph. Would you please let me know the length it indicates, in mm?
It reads 102.02 mm
